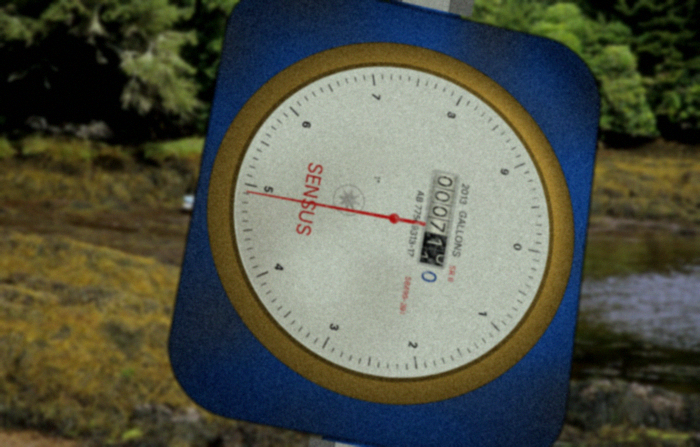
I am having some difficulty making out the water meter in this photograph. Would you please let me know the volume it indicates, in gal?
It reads 7104.9 gal
